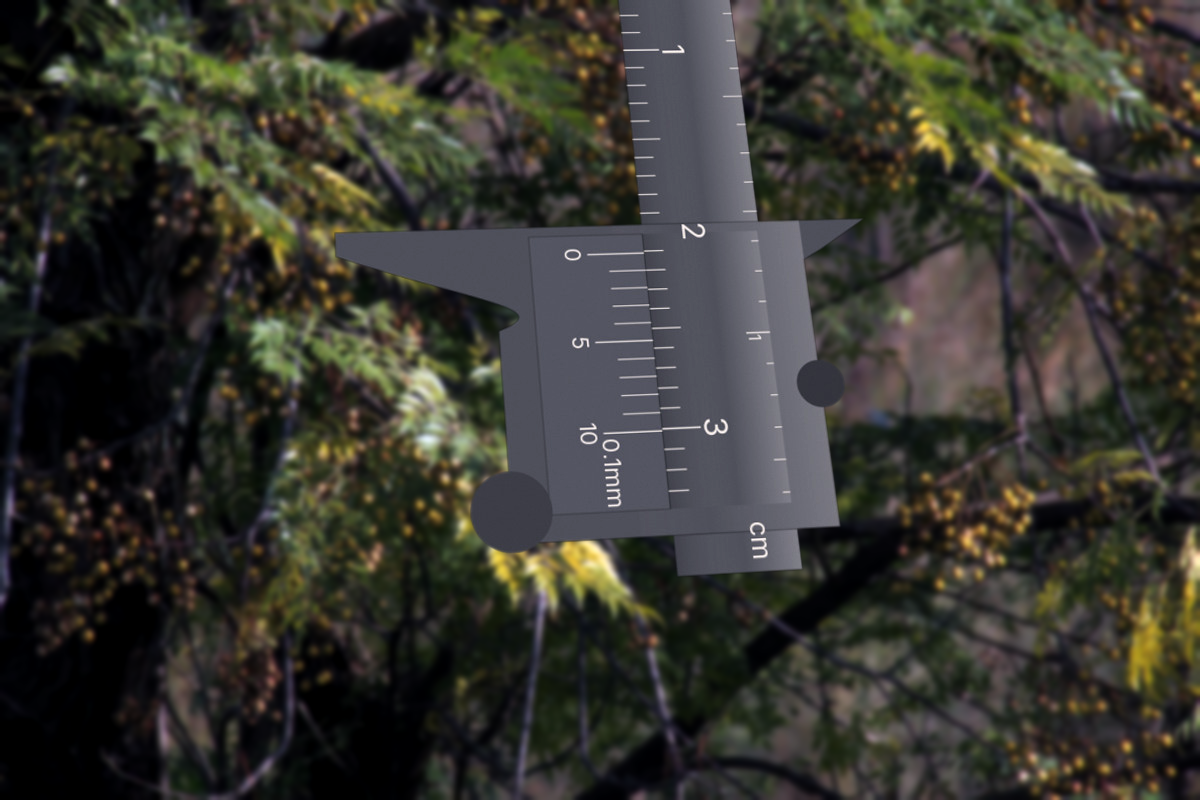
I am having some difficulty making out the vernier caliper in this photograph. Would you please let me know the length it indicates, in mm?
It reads 21.1 mm
